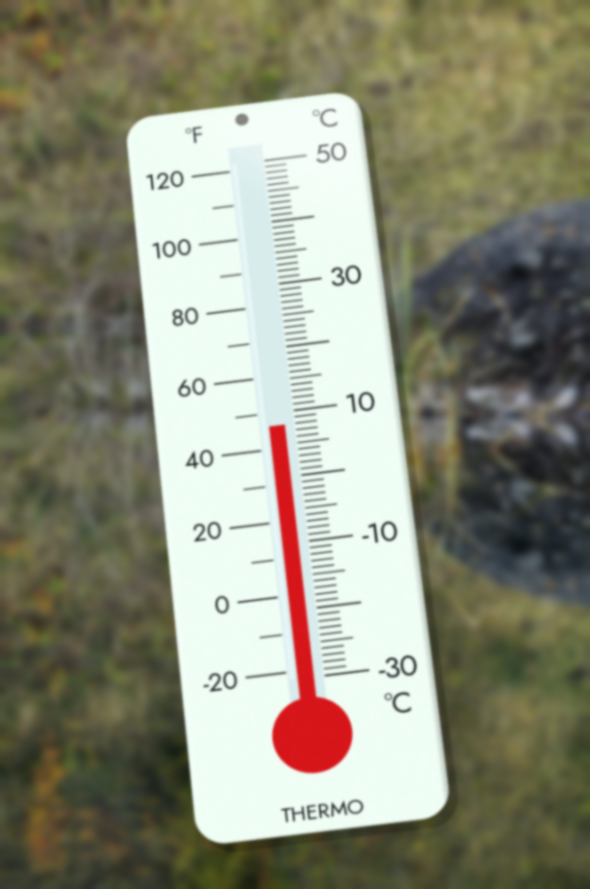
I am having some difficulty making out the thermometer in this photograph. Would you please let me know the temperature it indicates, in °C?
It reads 8 °C
